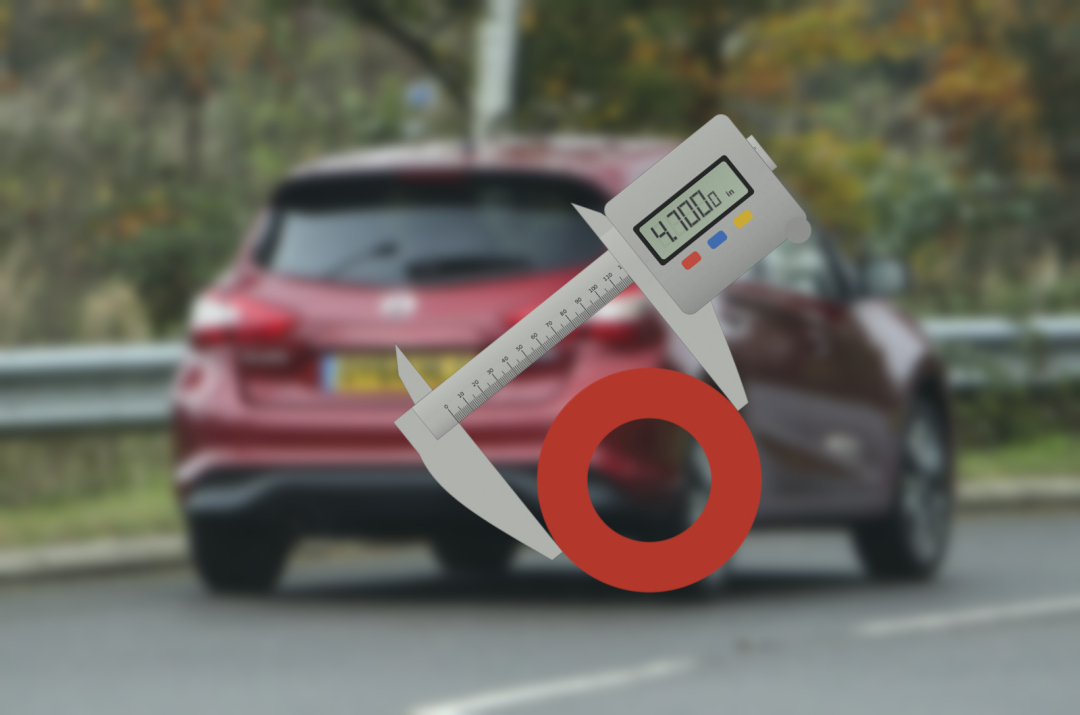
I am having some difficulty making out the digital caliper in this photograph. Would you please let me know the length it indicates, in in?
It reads 4.7000 in
